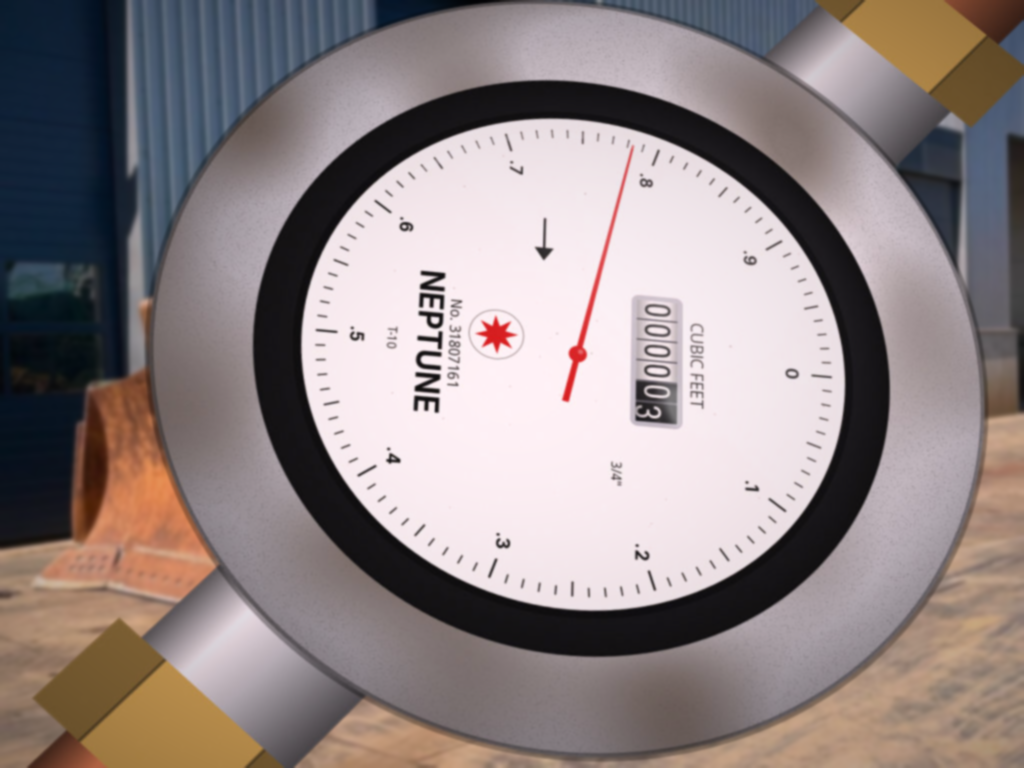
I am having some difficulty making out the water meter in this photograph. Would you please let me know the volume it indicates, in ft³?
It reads 2.78 ft³
